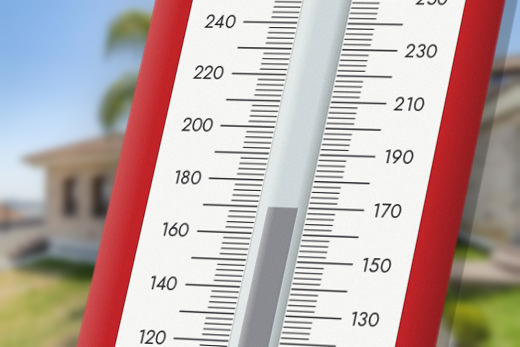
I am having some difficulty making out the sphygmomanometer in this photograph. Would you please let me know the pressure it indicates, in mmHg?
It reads 170 mmHg
